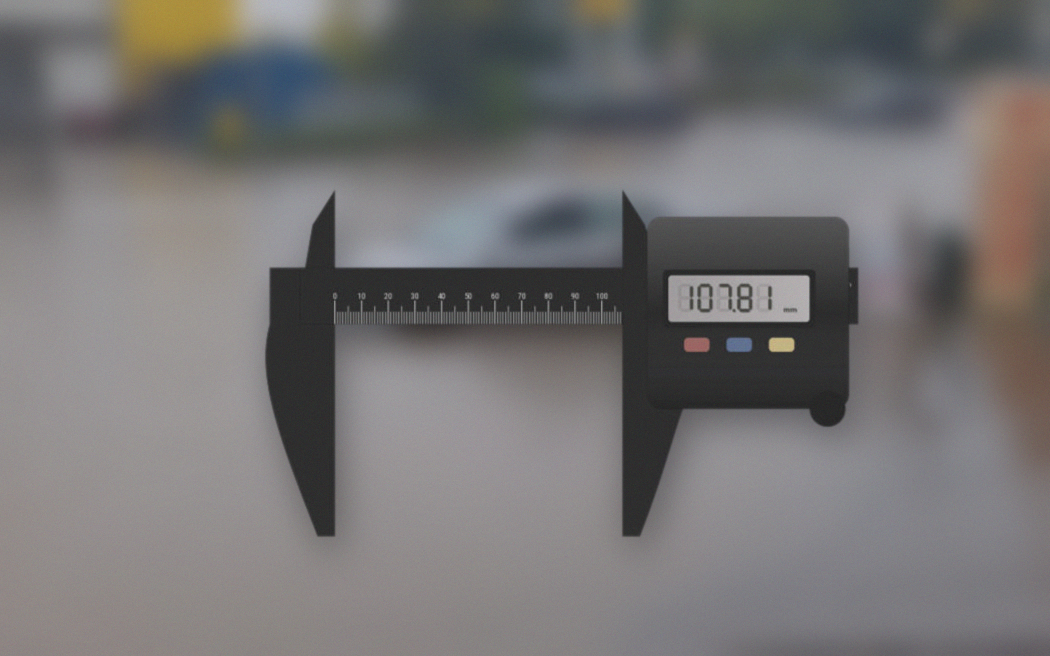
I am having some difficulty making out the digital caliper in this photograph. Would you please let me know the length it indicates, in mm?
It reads 107.81 mm
